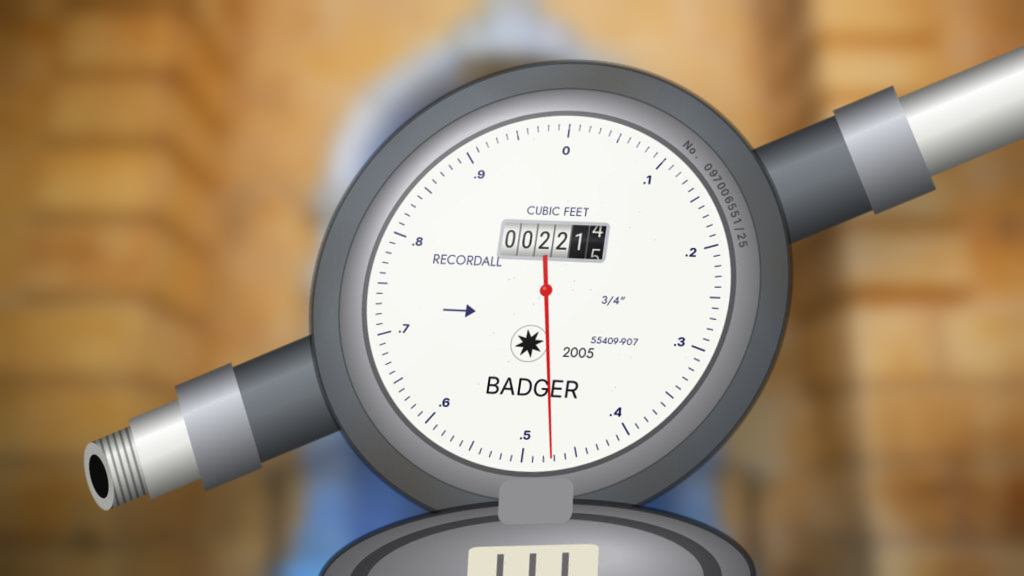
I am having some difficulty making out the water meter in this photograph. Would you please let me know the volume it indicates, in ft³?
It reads 2214.47 ft³
